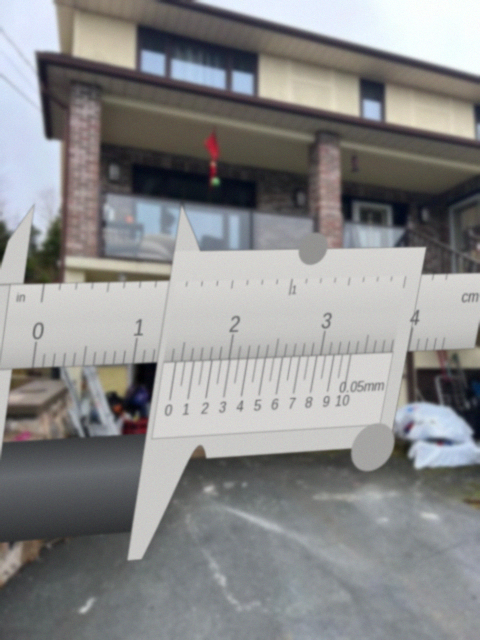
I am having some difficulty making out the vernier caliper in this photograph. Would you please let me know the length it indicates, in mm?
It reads 14.4 mm
